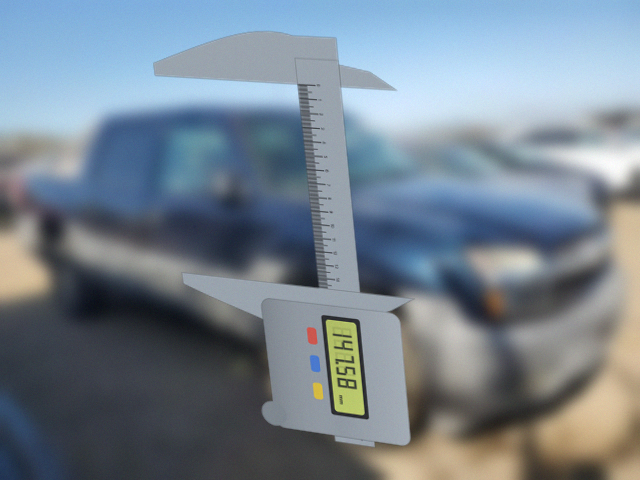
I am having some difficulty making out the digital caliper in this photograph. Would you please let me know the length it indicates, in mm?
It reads 147.58 mm
